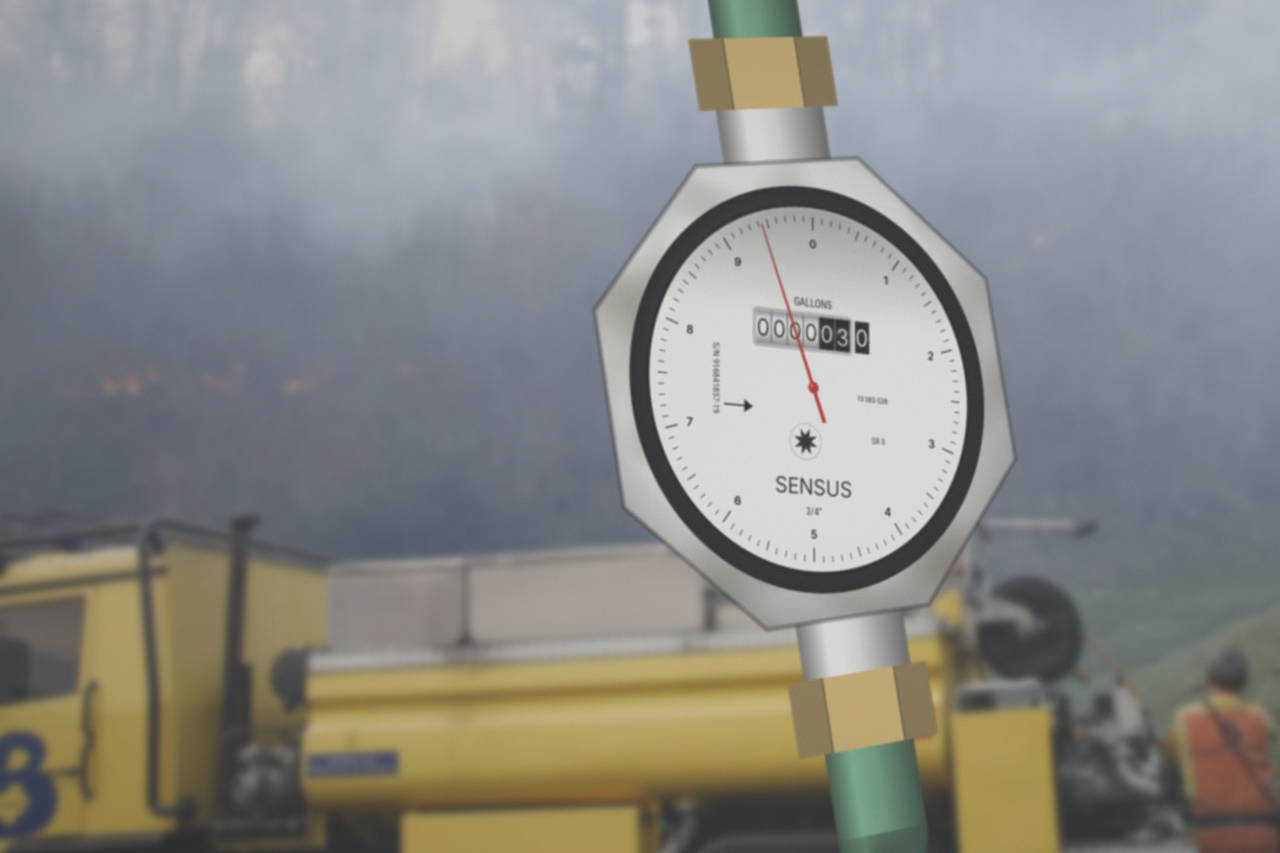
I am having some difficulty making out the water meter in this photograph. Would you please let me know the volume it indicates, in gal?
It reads 29.4 gal
